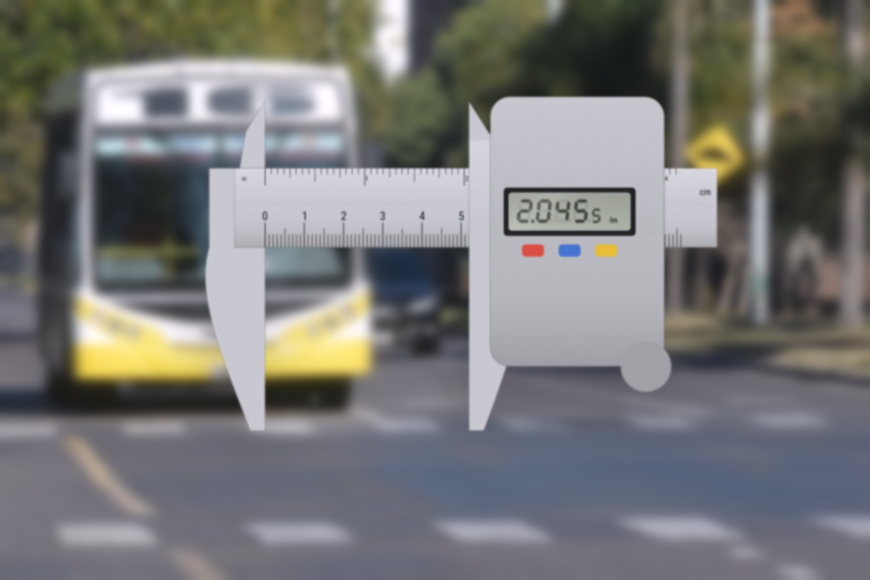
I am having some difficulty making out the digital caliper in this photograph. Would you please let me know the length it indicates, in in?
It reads 2.0455 in
